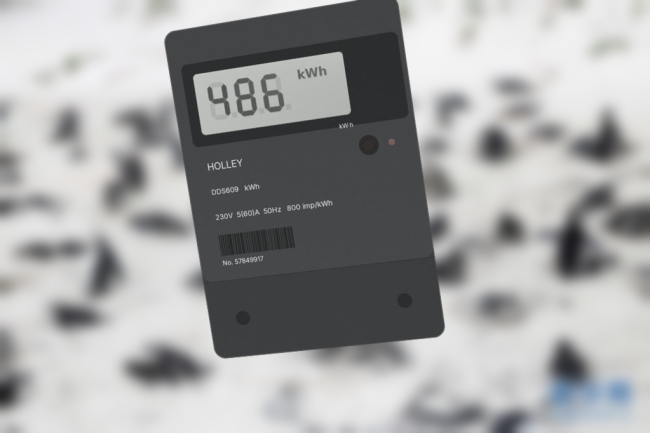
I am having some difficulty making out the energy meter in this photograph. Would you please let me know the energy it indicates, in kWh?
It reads 486 kWh
